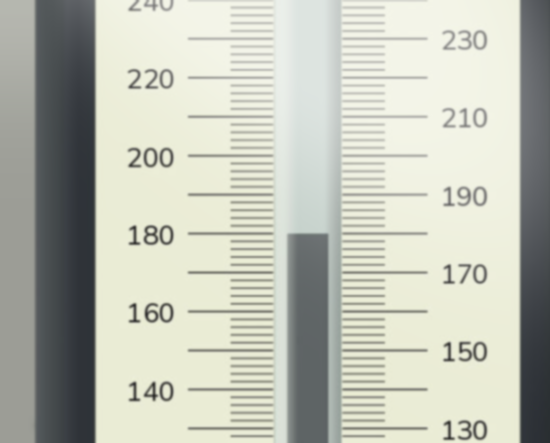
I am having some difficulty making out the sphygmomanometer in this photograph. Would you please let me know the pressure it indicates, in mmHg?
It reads 180 mmHg
